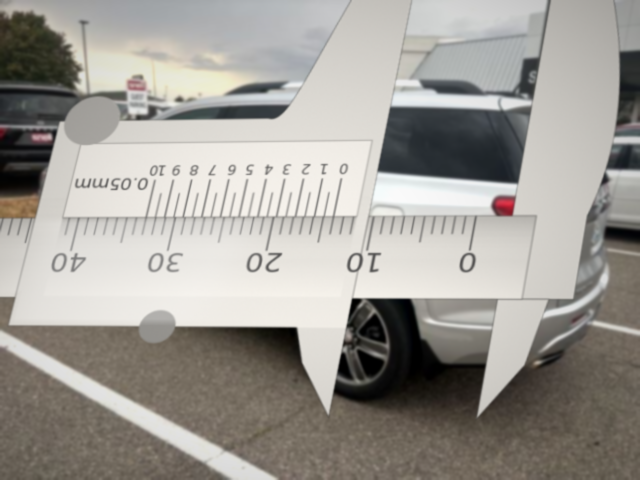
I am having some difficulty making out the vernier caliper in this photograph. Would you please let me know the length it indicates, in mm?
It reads 14.0 mm
